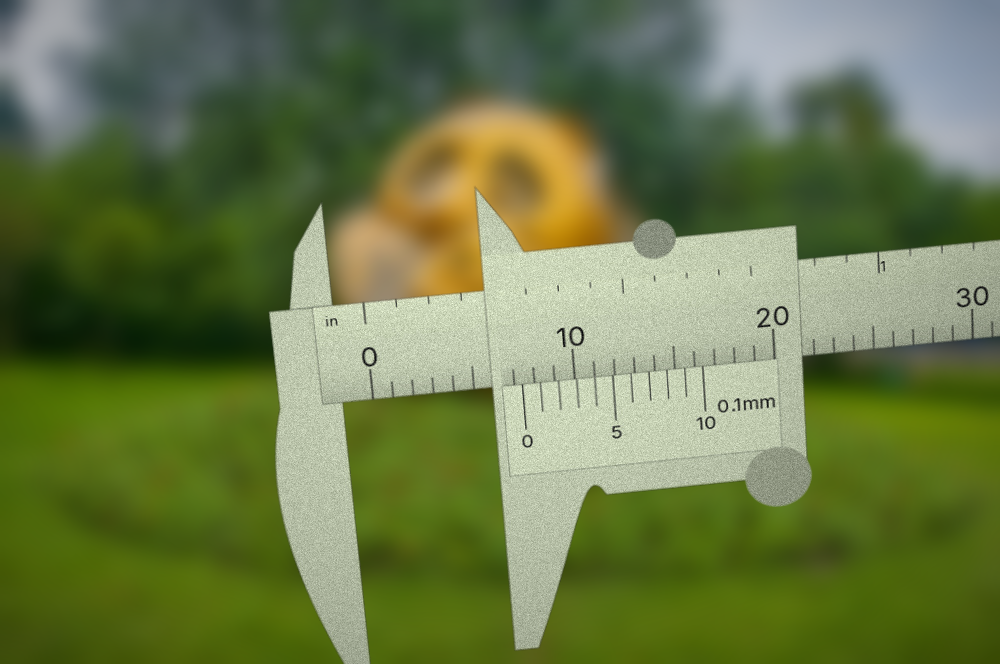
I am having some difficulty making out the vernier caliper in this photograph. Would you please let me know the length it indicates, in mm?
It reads 7.4 mm
